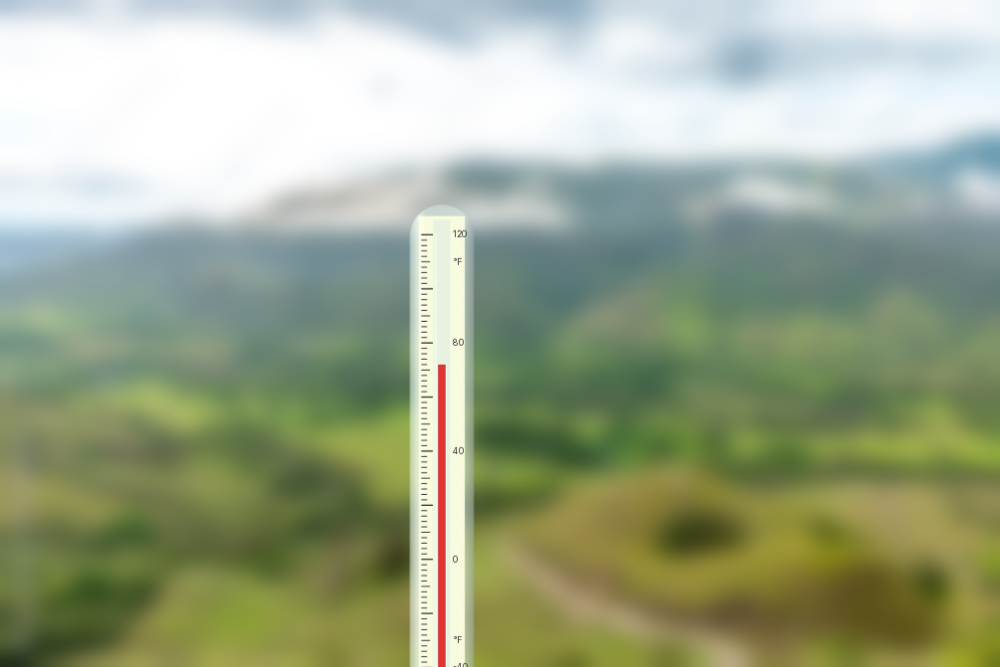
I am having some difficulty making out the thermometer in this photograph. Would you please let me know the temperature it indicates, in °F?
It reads 72 °F
